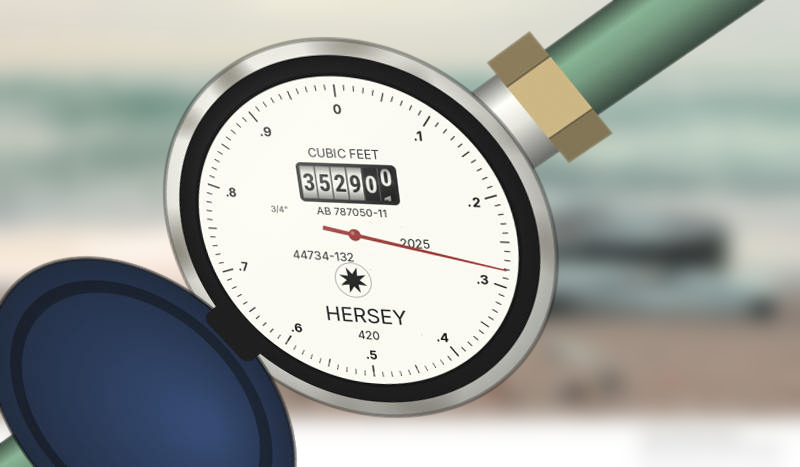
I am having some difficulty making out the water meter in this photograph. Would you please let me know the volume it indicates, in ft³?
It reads 352900.28 ft³
